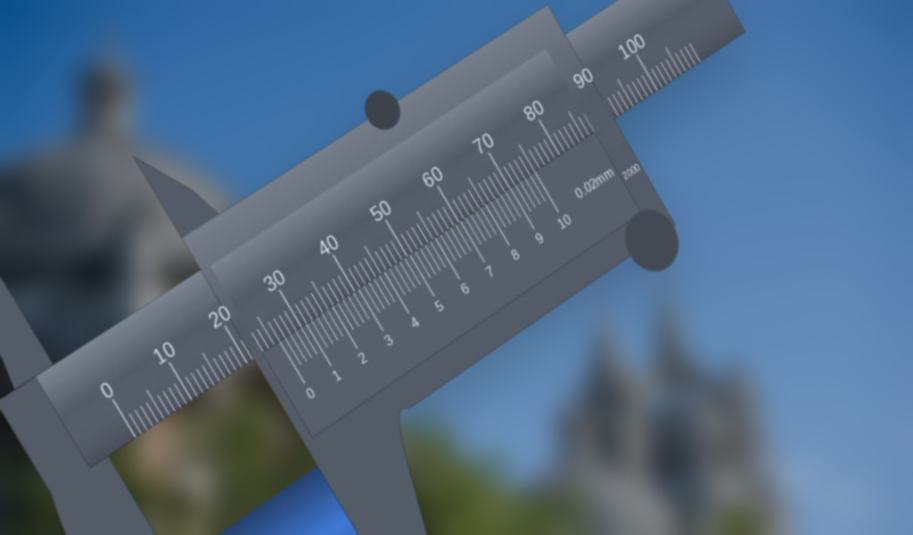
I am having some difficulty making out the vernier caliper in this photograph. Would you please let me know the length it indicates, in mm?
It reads 26.0 mm
